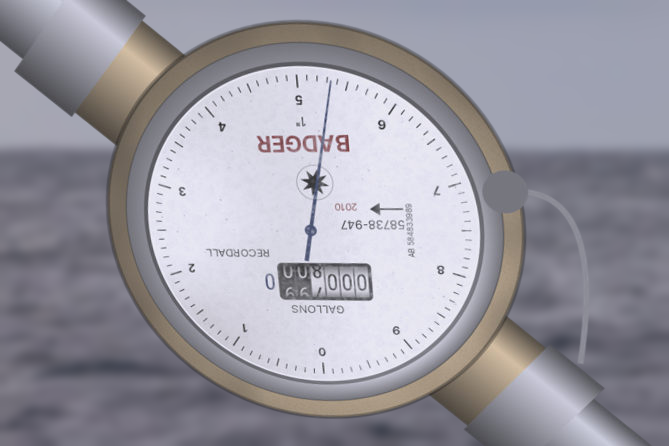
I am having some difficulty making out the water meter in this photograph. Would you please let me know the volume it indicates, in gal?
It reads 7995.3 gal
